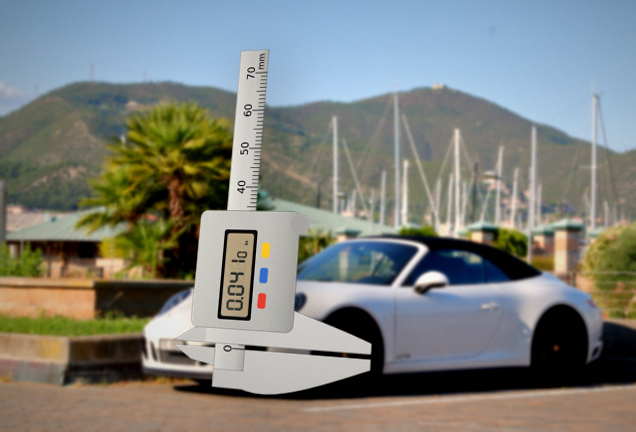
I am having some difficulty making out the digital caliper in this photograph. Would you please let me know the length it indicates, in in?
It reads 0.0410 in
